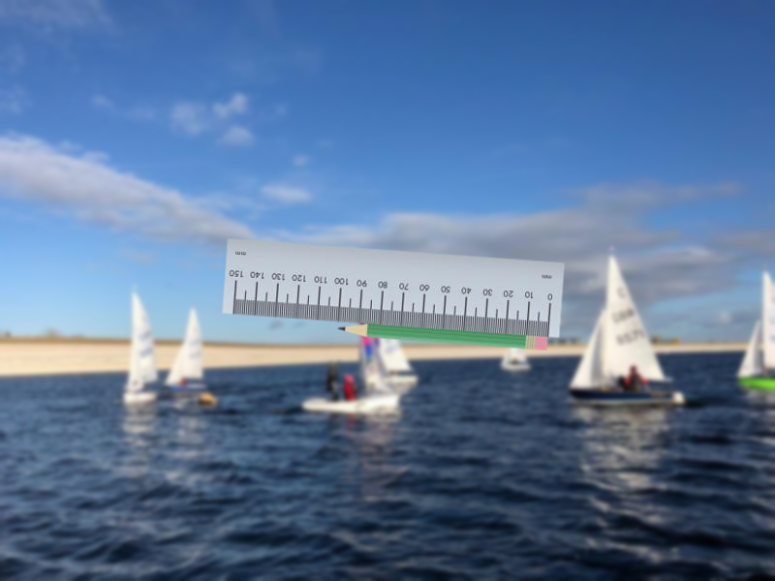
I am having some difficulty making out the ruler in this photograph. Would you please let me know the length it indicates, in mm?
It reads 100 mm
